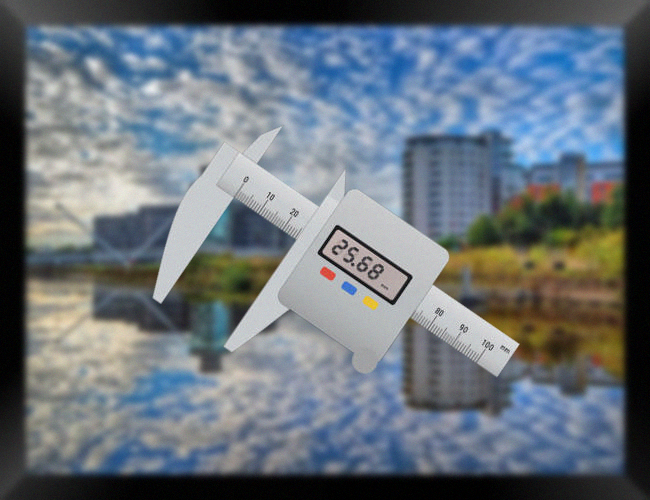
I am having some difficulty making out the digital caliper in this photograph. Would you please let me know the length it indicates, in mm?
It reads 25.68 mm
